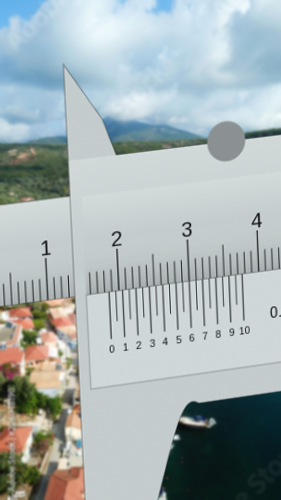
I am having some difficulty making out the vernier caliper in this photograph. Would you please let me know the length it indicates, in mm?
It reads 18.6 mm
